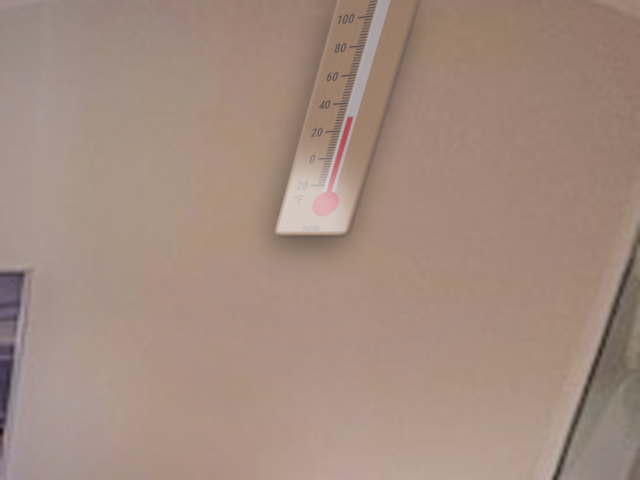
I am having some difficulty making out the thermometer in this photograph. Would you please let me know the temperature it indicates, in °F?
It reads 30 °F
